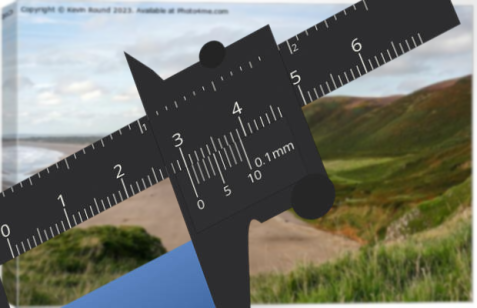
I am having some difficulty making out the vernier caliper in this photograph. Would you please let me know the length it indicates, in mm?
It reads 30.0 mm
